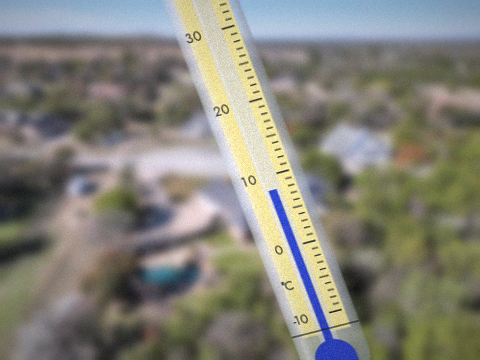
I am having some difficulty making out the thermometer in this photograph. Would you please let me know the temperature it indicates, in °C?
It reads 8 °C
